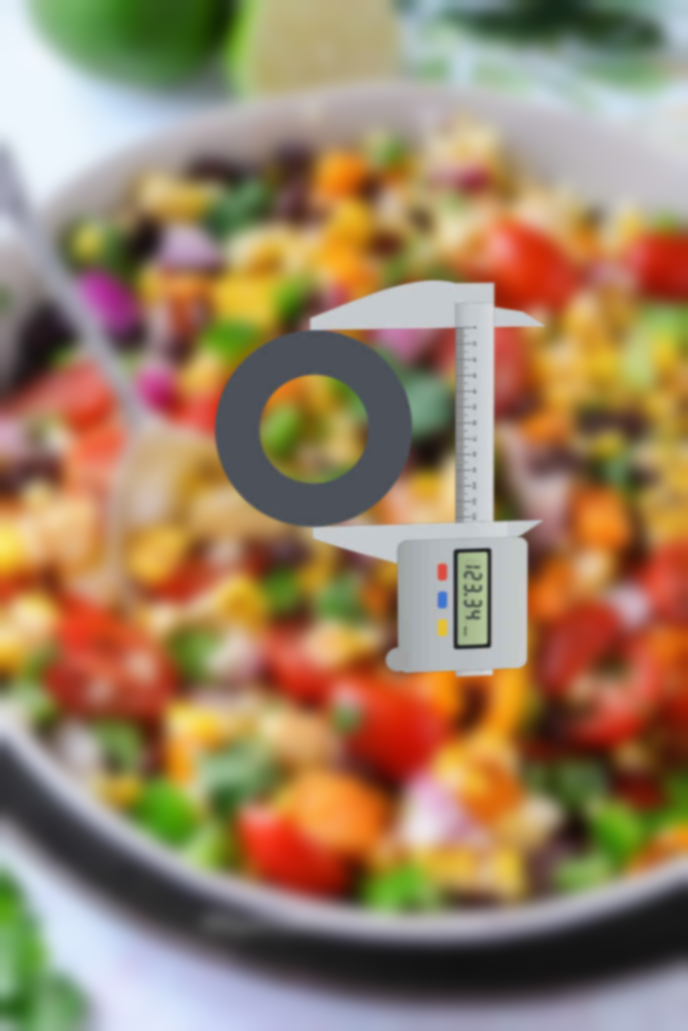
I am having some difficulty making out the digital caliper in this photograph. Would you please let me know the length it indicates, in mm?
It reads 123.34 mm
